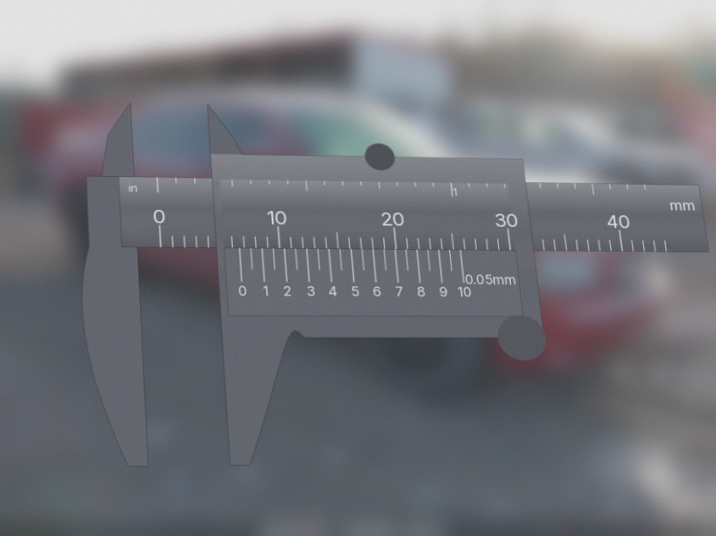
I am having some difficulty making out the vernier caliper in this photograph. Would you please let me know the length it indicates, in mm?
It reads 6.6 mm
